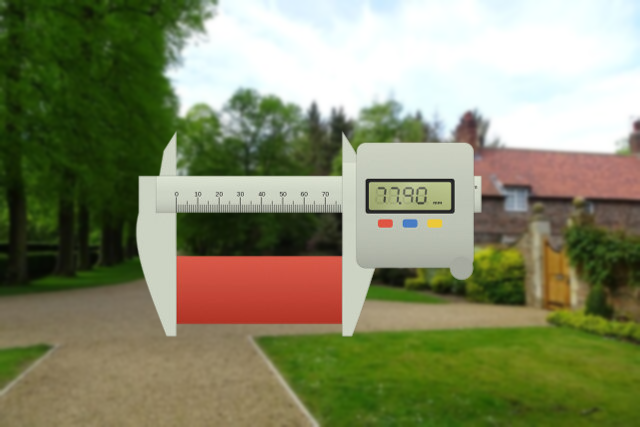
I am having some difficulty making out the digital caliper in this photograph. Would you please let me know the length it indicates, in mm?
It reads 77.90 mm
